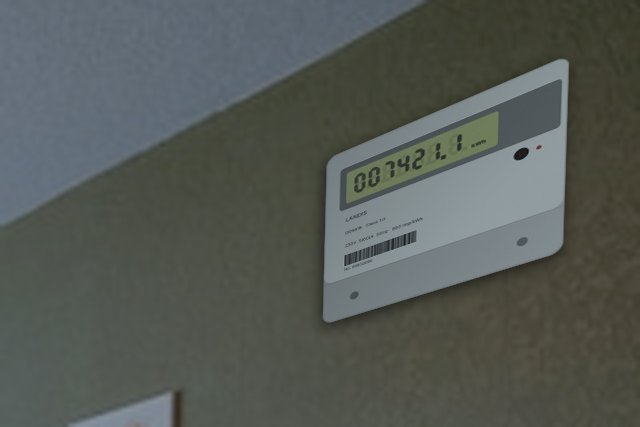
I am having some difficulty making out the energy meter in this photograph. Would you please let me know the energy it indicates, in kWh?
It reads 7421.1 kWh
